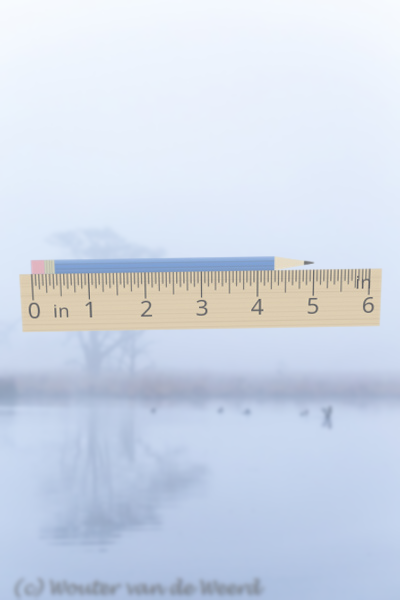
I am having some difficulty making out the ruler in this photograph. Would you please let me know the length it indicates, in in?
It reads 5 in
